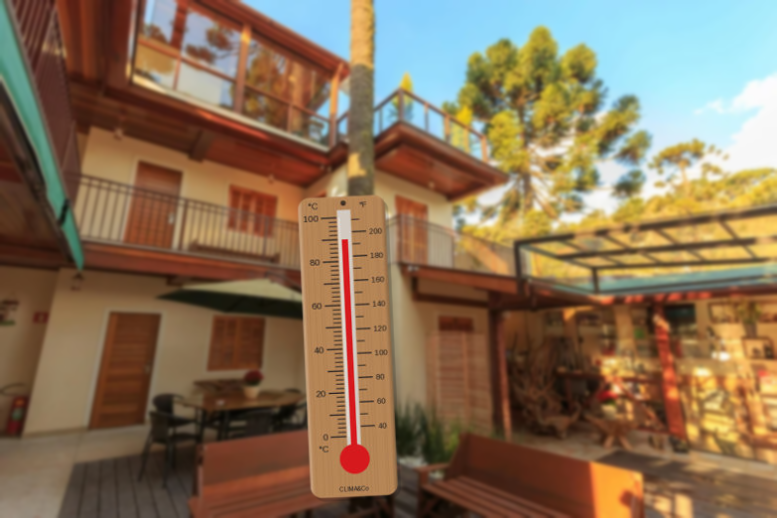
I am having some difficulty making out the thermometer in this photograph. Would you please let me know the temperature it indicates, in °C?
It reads 90 °C
